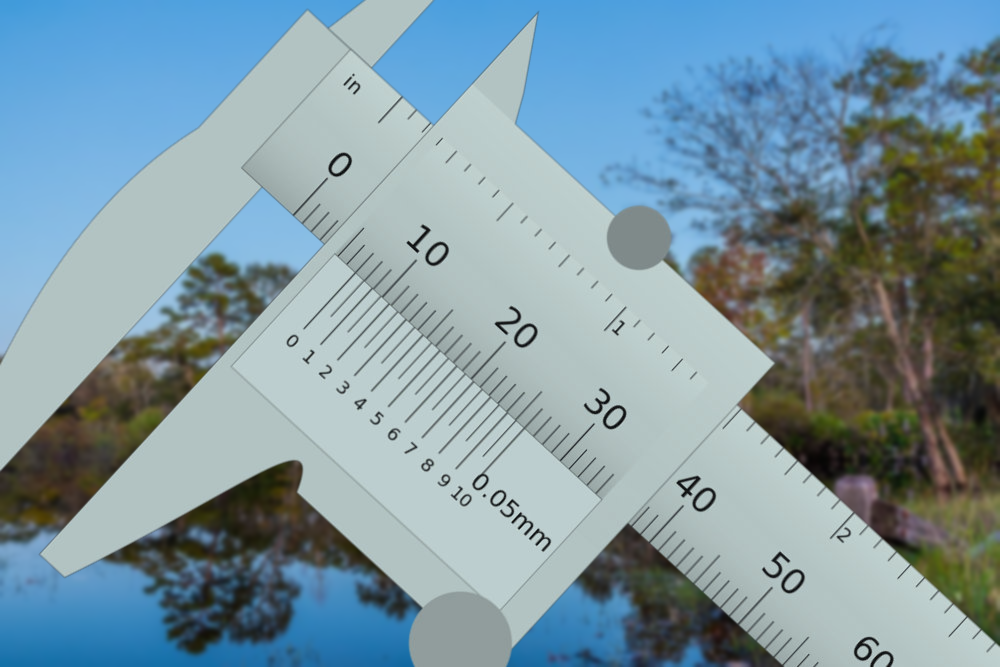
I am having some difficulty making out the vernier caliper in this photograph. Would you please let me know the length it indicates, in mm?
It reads 7.0 mm
